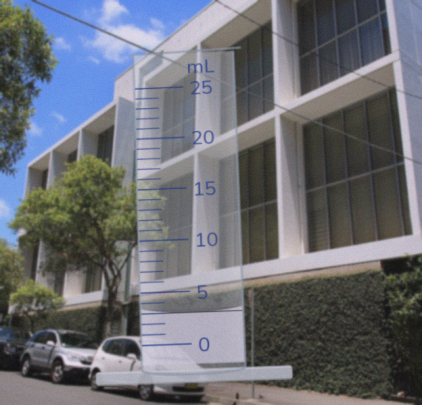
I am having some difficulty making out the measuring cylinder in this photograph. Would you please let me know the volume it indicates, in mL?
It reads 3 mL
